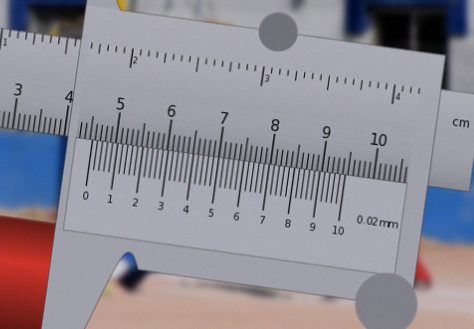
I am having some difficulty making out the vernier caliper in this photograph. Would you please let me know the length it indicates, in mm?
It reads 45.5 mm
